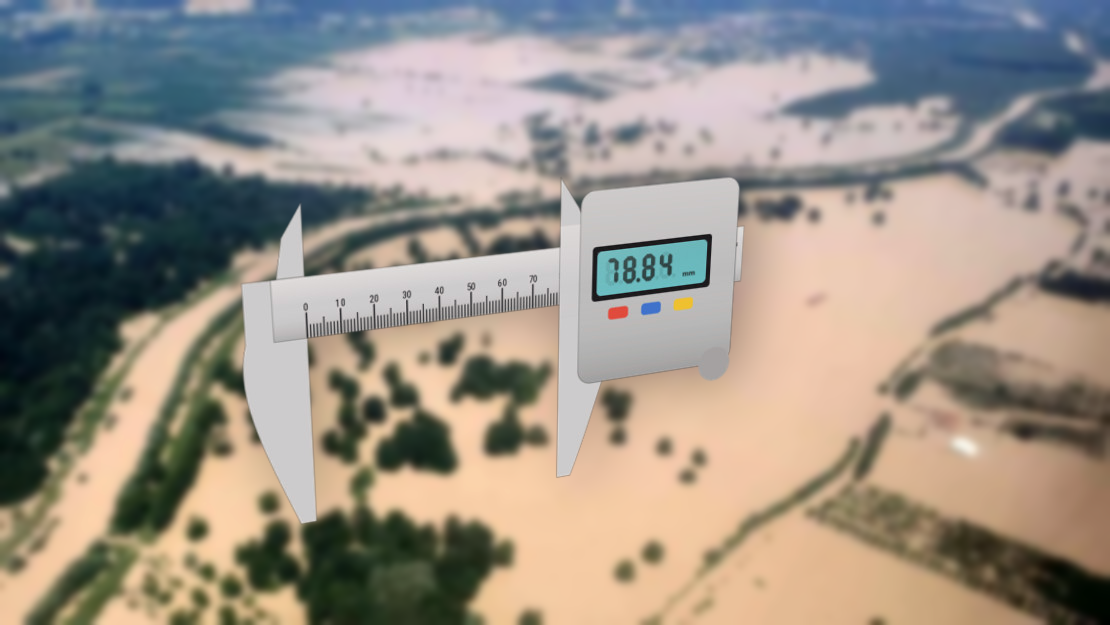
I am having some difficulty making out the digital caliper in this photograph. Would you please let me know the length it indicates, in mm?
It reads 78.84 mm
